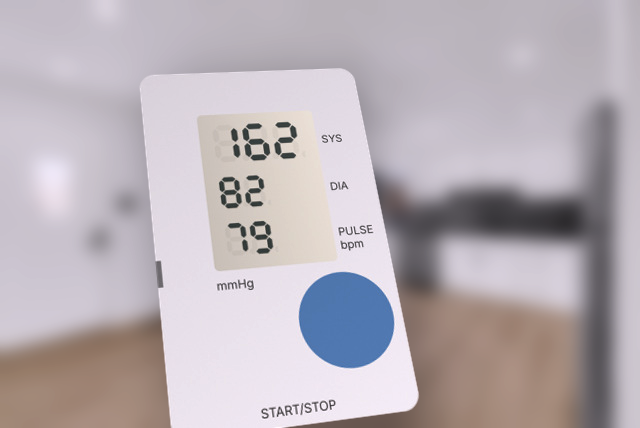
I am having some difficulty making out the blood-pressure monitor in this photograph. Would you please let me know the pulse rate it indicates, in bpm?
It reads 79 bpm
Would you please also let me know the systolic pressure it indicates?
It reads 162 mmHg
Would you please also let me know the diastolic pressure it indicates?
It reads 82 mmHg
